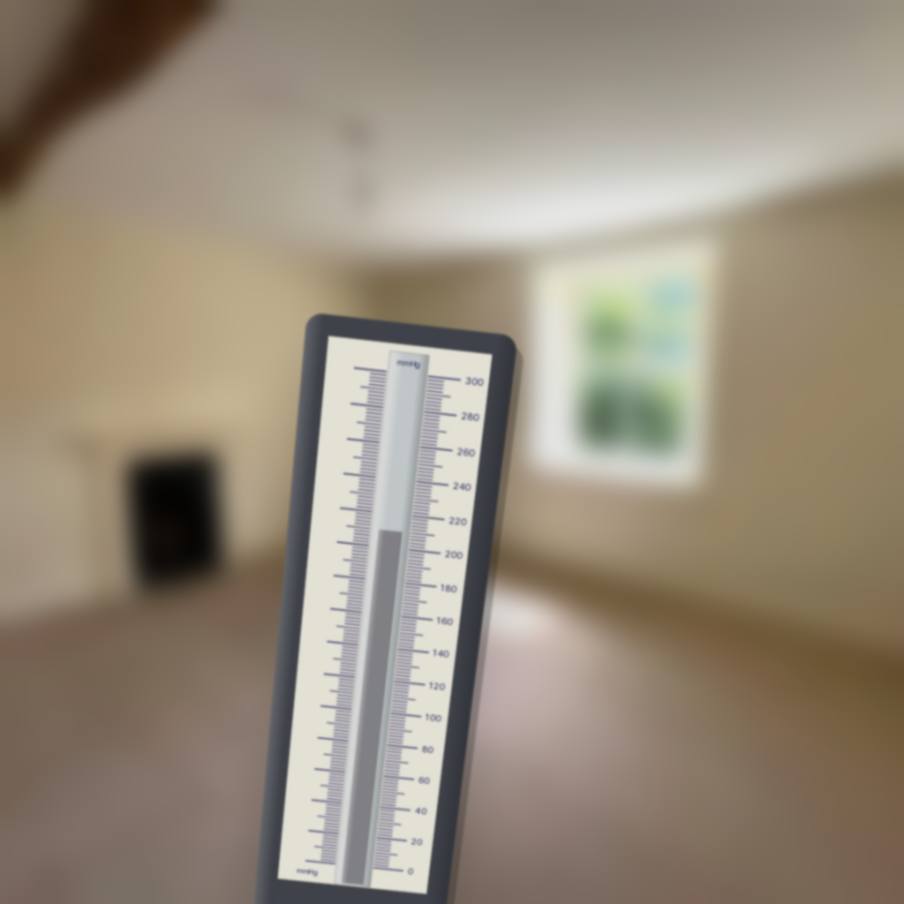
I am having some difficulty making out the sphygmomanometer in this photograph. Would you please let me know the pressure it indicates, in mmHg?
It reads 210 mmHg
